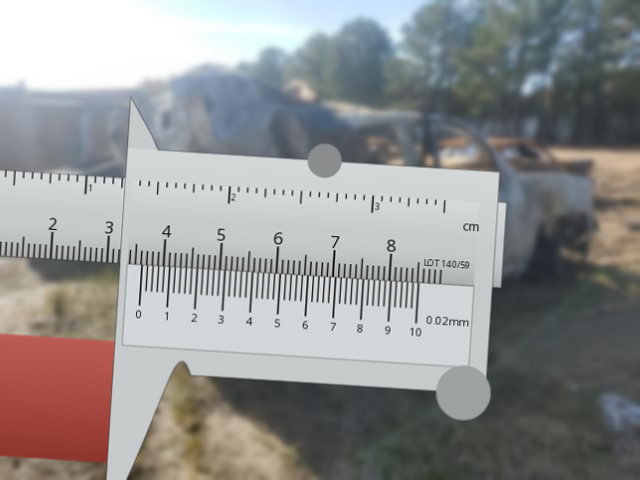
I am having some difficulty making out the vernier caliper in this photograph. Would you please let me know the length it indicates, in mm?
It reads 36.2 mm
